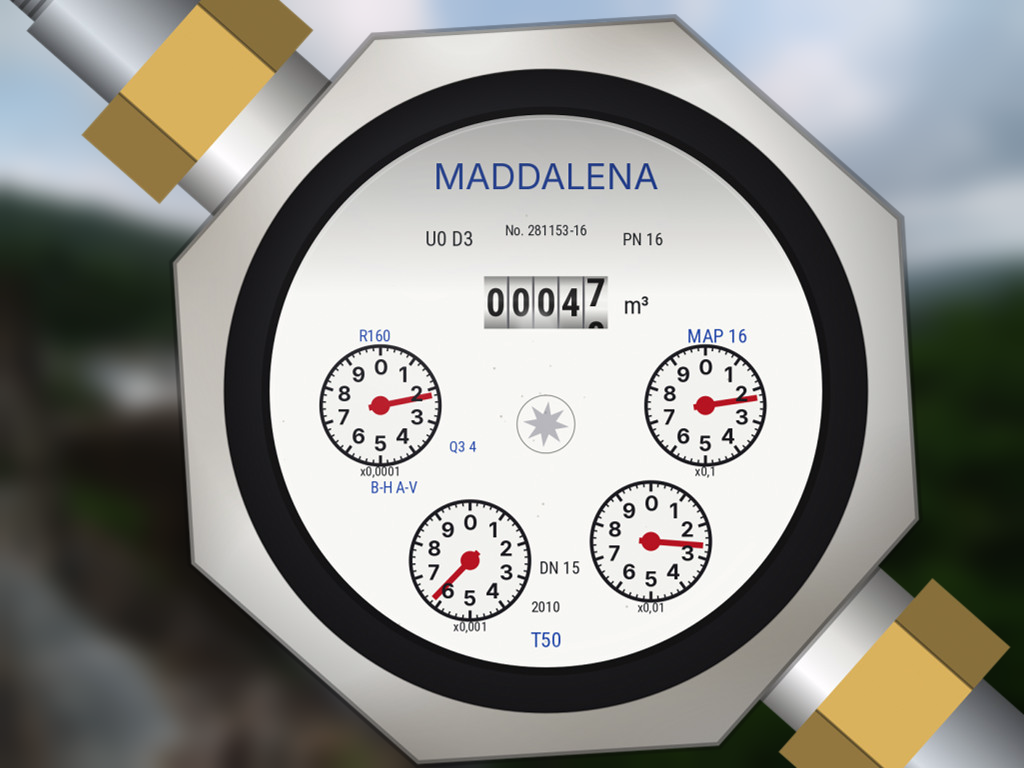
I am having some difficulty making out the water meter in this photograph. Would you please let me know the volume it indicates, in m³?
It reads 47.2262 m³
